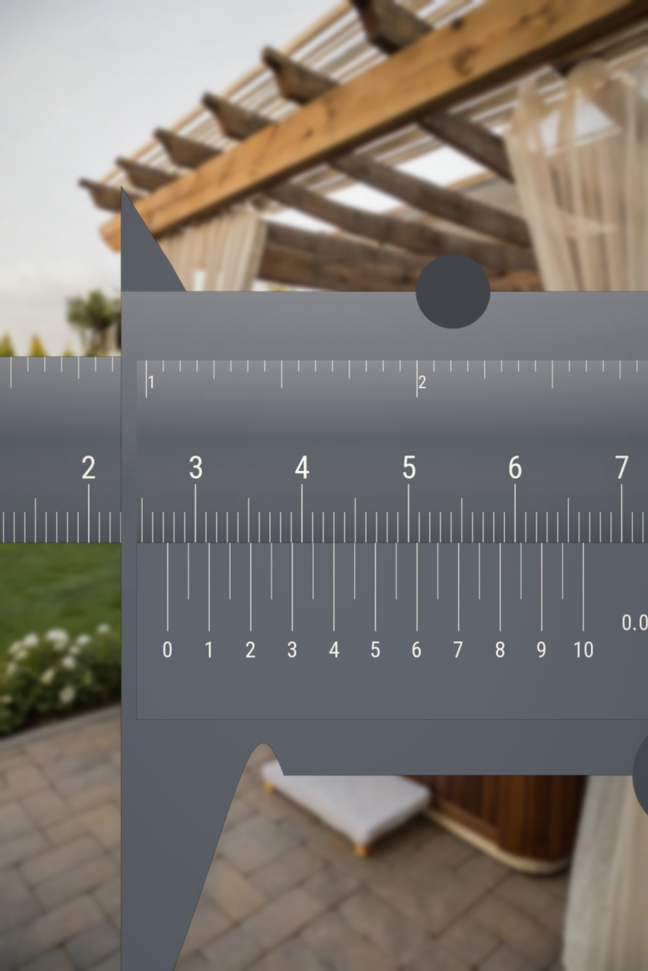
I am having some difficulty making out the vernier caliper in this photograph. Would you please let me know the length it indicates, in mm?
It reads 27.4 mm
